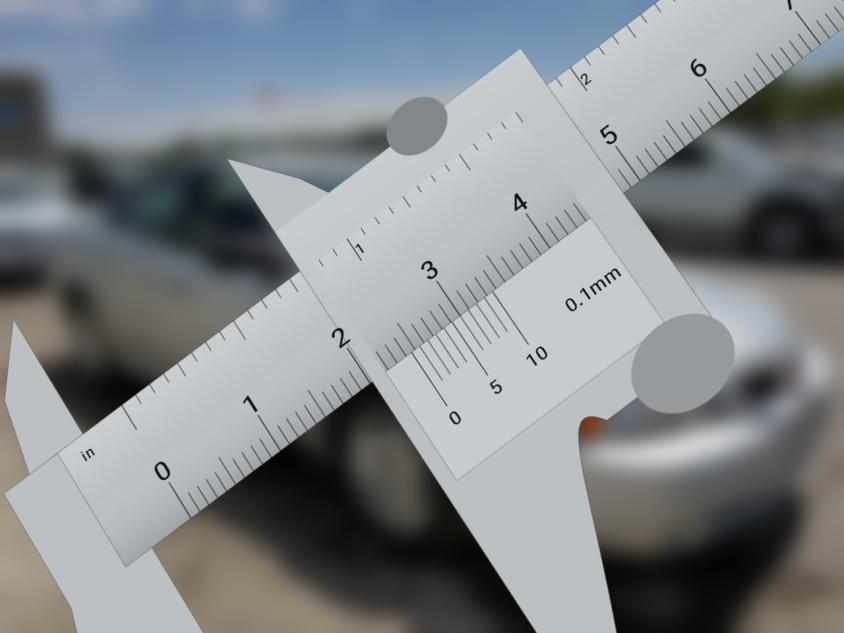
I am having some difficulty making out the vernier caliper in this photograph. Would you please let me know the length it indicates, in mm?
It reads 24.6 mm
